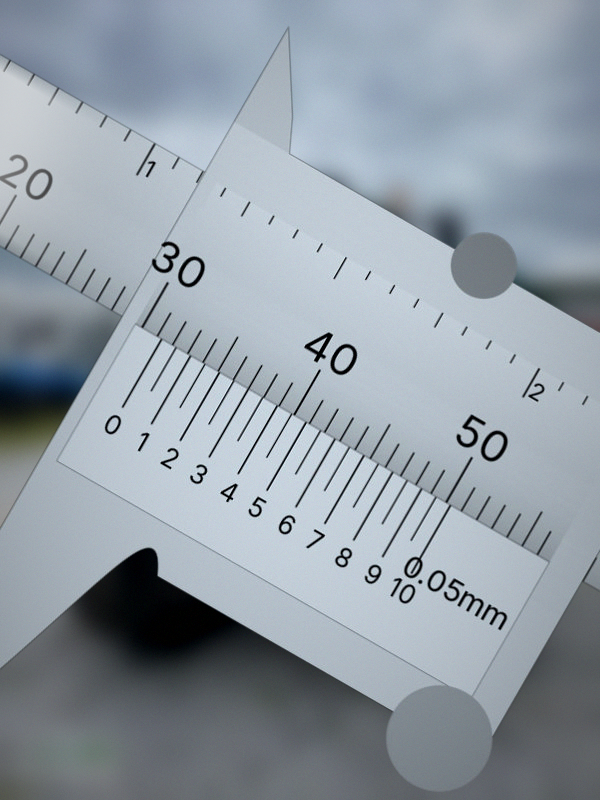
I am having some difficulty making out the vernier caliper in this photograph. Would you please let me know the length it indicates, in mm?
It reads 31.3 mm
